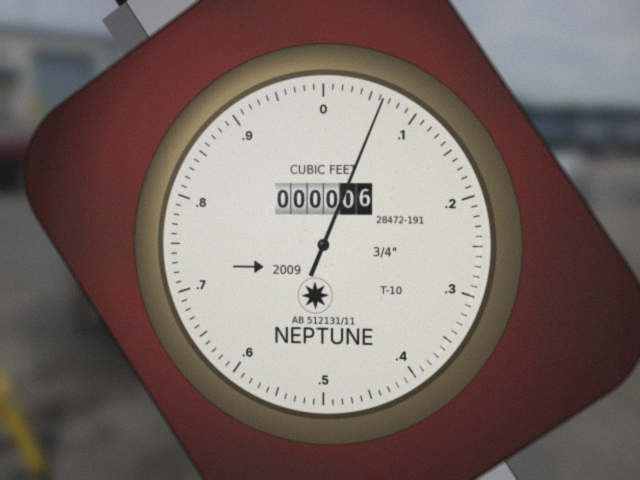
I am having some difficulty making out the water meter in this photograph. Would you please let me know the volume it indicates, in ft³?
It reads 6.06 ft³
